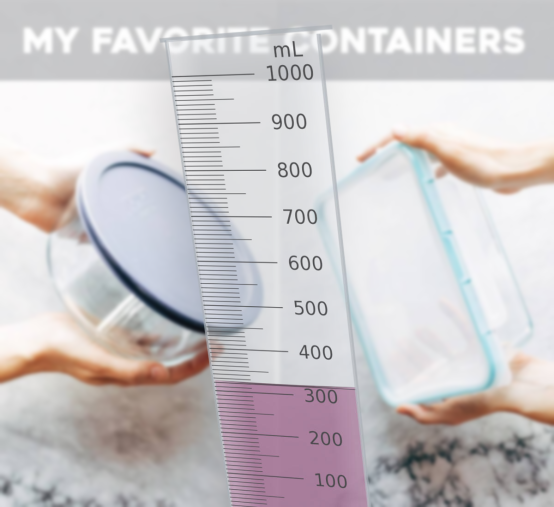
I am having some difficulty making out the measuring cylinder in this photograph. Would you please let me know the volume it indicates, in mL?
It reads 320 mL
